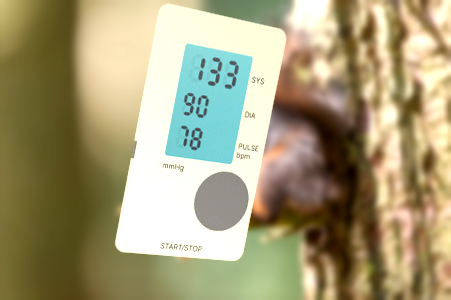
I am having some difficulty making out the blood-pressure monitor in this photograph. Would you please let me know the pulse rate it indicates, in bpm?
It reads 78 bpm
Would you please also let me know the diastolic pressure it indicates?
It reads 90 mmHg
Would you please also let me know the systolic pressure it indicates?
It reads 133 mmHg
